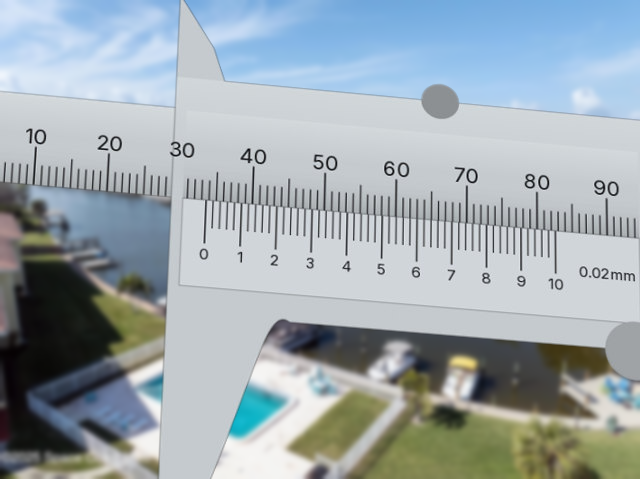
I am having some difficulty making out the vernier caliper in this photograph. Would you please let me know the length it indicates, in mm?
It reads 33.6 mm
